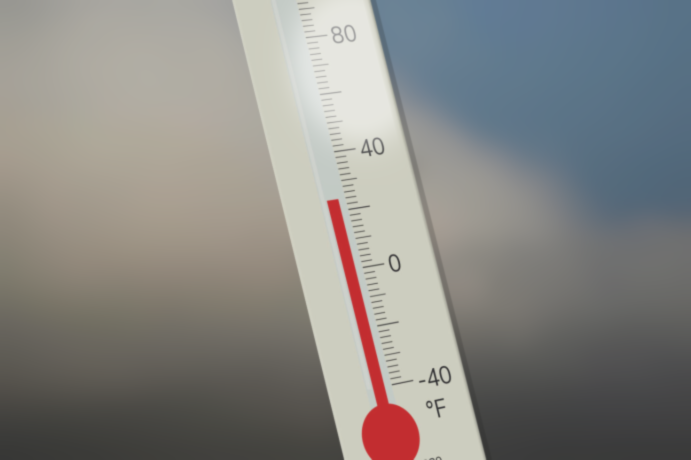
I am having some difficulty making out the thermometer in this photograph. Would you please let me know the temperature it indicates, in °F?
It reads 24 °F
